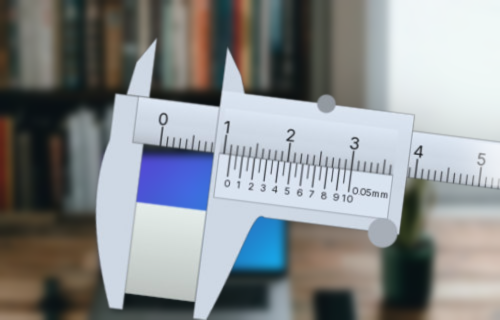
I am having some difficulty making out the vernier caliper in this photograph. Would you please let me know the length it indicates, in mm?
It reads 11.0 mm
